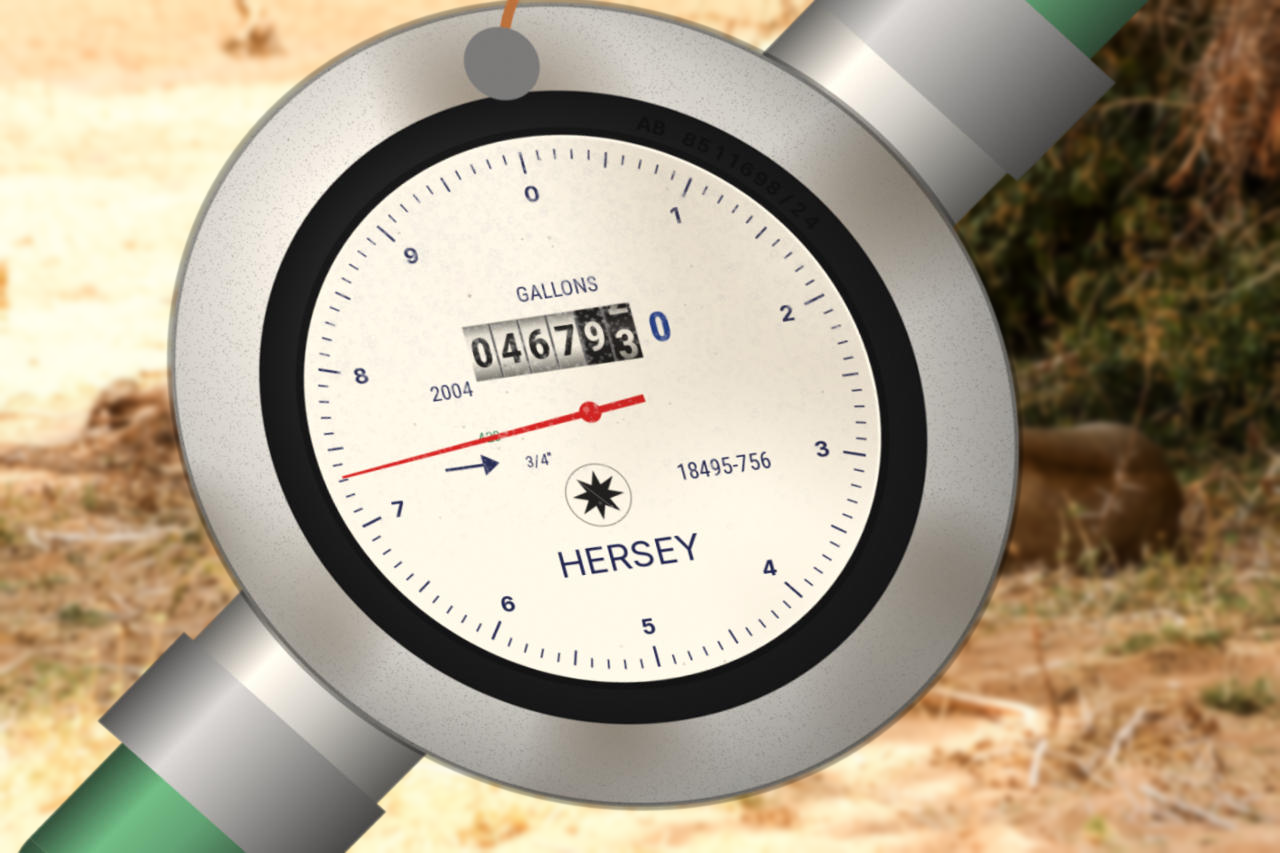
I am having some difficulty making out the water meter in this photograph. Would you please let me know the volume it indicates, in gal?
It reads 467927.3 gal
